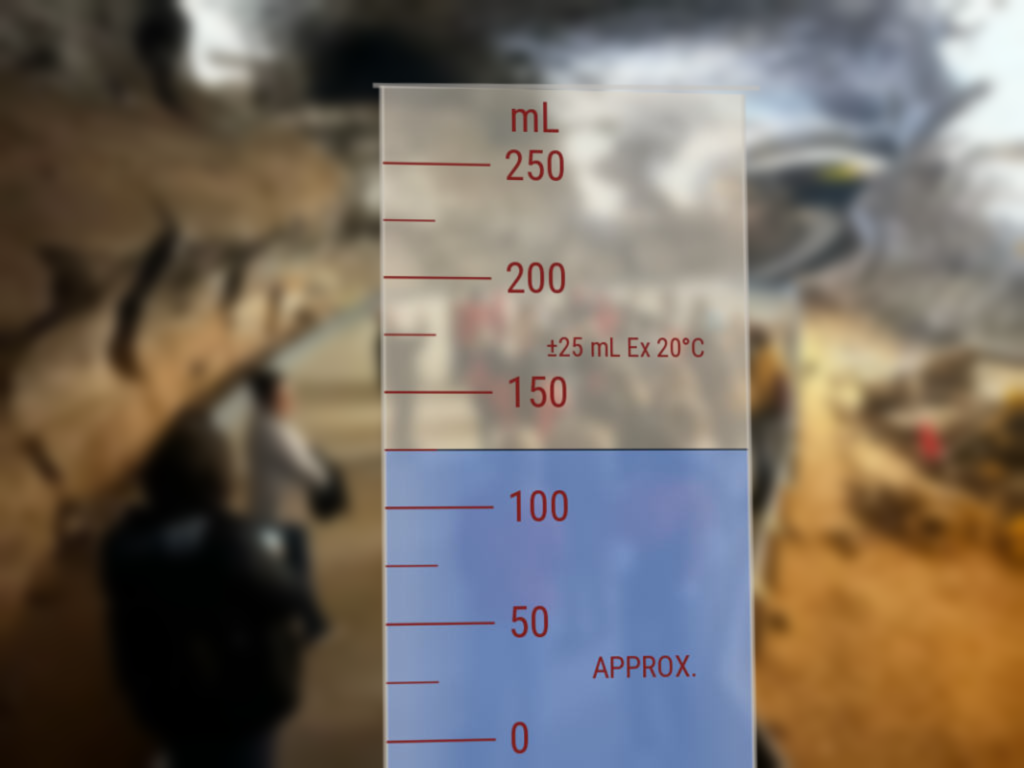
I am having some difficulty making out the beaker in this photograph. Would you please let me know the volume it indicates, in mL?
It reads 125 mL
